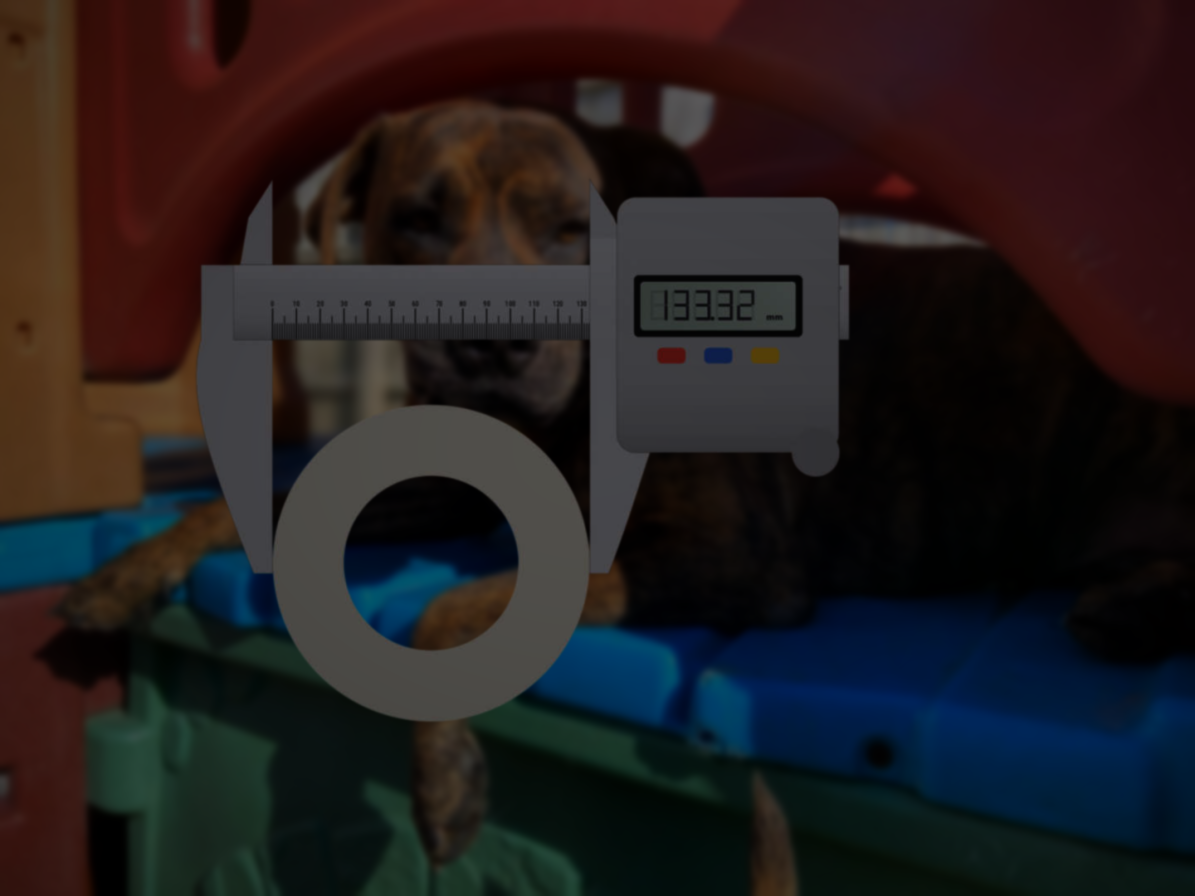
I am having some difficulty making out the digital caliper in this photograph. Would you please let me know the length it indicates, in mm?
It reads 133.32 mm
